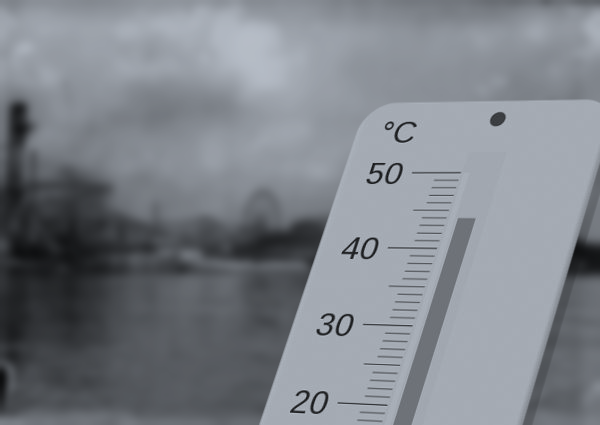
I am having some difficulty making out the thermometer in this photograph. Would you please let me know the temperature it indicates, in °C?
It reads 44 °C
